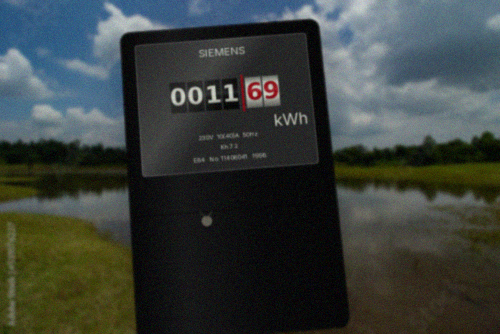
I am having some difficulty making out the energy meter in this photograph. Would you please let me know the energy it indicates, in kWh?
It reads 11.69 kWh
